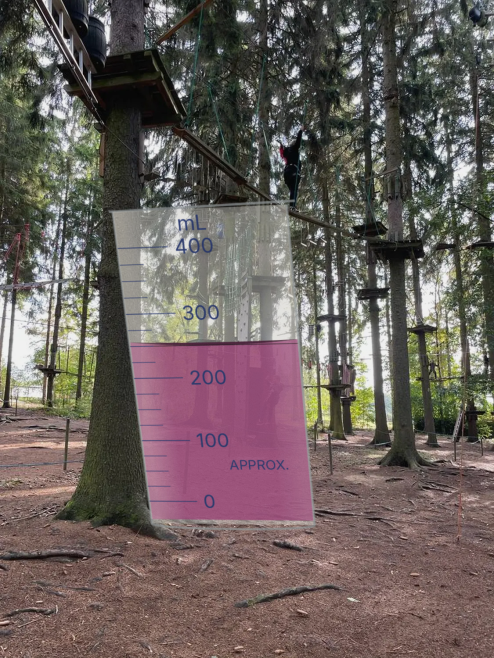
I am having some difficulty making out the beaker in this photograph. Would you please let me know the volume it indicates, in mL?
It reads 250 mL
